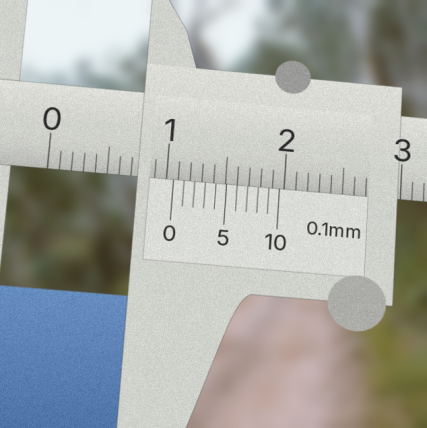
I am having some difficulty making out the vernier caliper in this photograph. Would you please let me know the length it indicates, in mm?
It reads 10.6 mm
